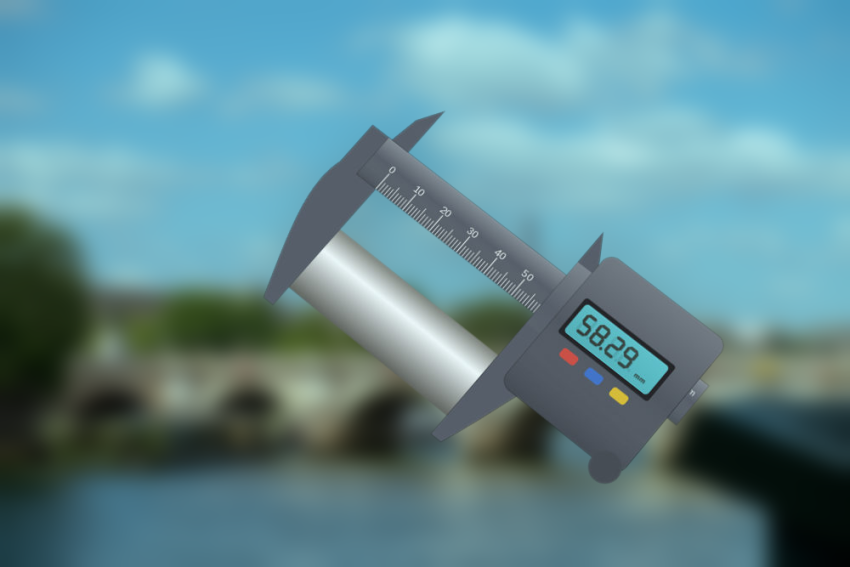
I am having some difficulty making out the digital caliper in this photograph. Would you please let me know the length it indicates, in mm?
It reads 58.29 mm
